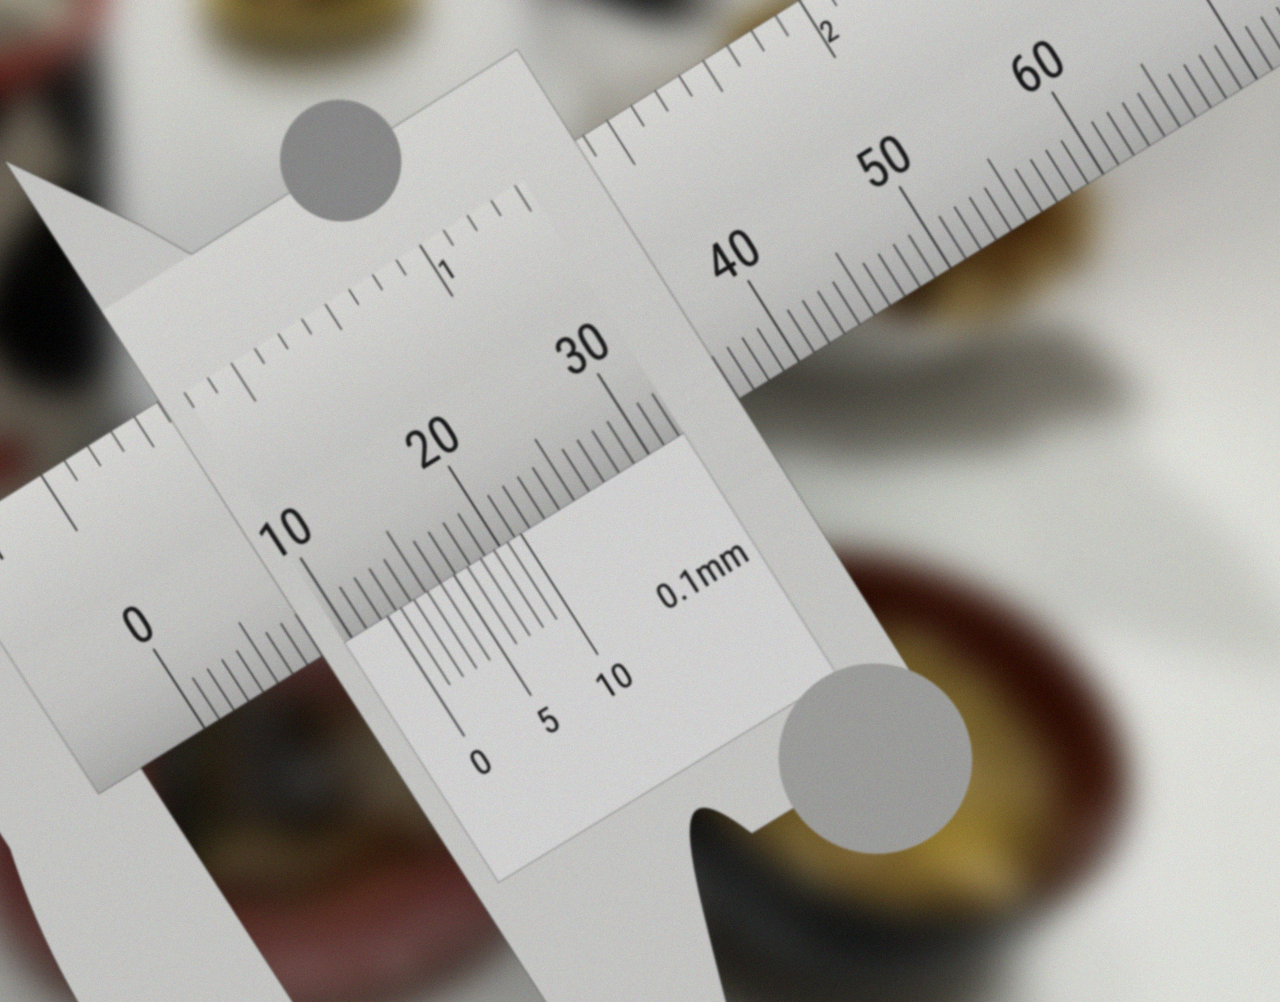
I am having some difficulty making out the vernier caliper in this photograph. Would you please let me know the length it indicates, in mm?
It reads 12.4 mm
